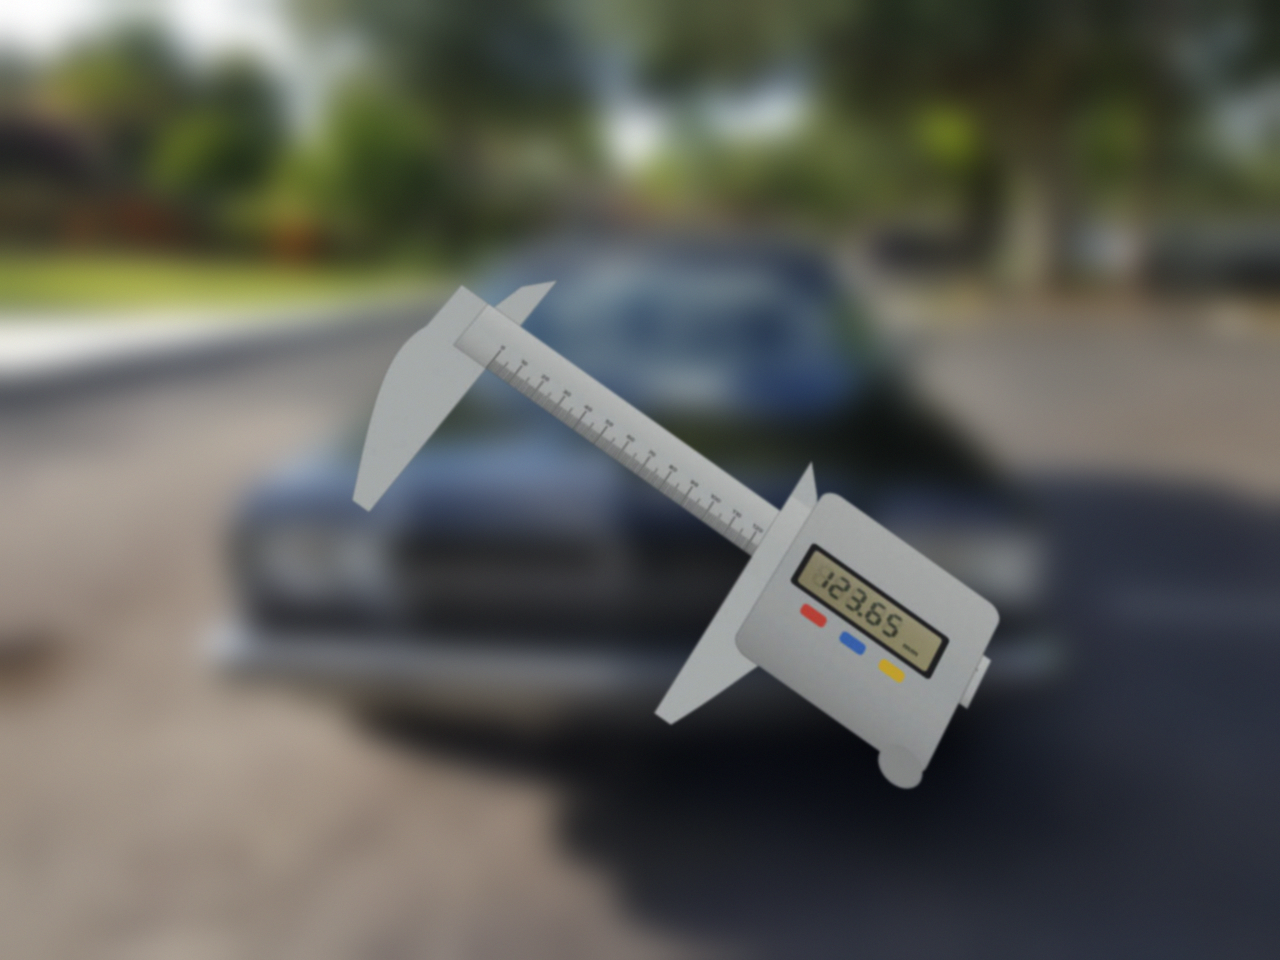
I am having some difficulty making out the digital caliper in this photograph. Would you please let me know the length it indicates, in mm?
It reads 123.65 mm
